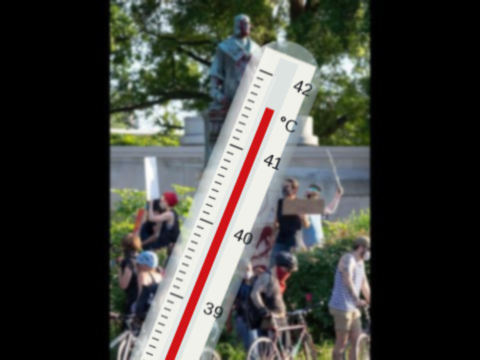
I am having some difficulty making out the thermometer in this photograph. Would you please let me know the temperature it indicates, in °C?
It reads 41.6 °C
